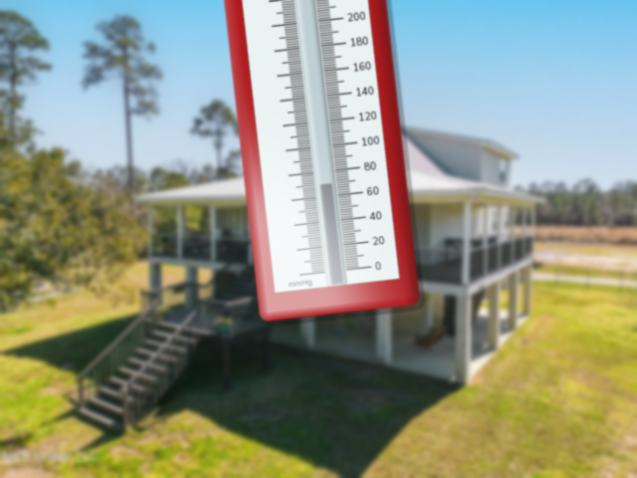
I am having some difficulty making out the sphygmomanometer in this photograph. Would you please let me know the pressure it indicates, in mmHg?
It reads 70 mmHg
